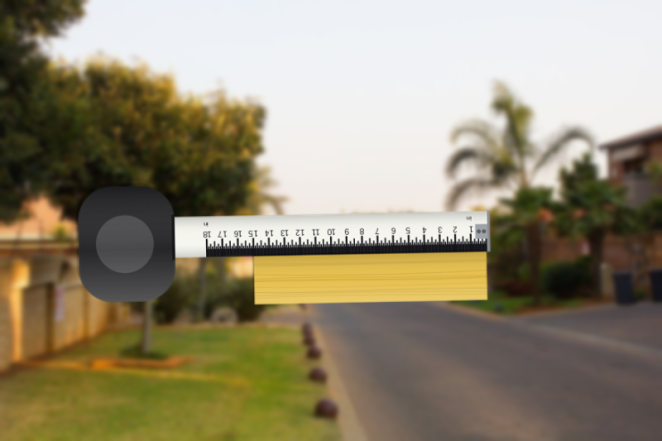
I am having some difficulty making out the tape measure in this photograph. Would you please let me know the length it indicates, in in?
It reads 15 in
